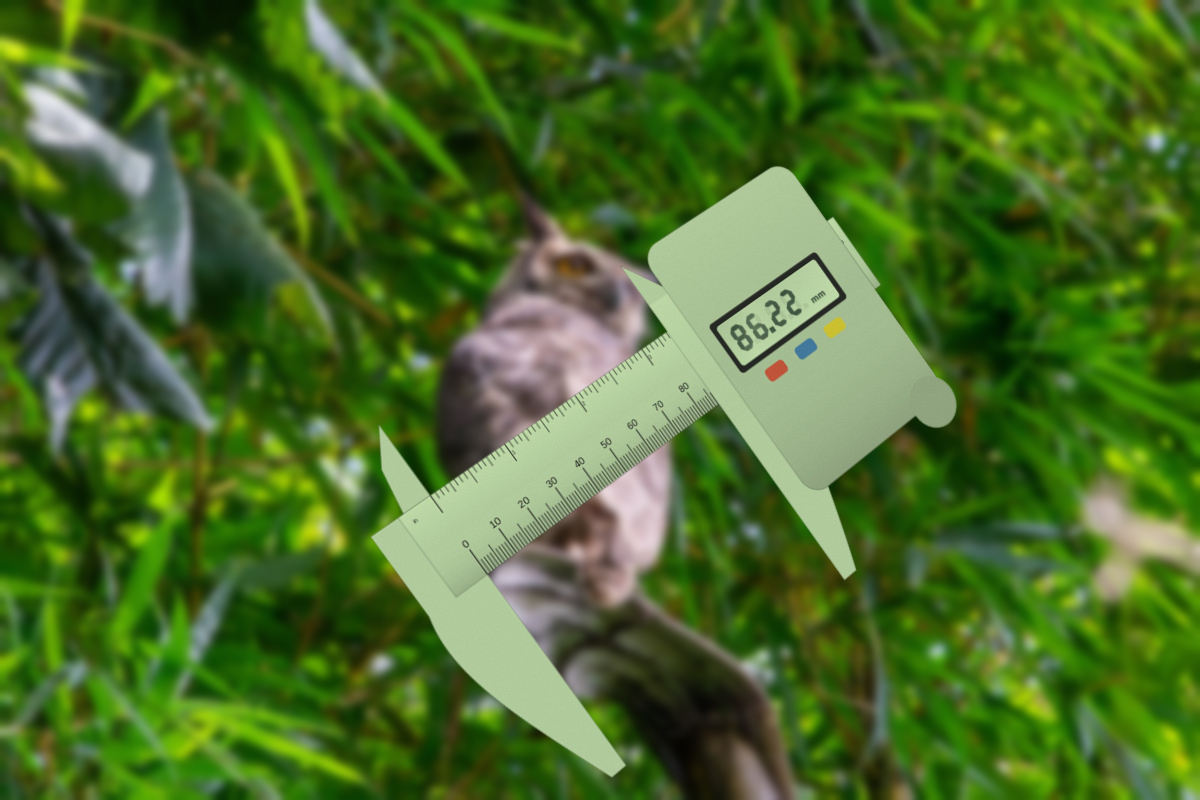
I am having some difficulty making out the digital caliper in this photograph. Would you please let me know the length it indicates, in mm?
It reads 86.22 mm
